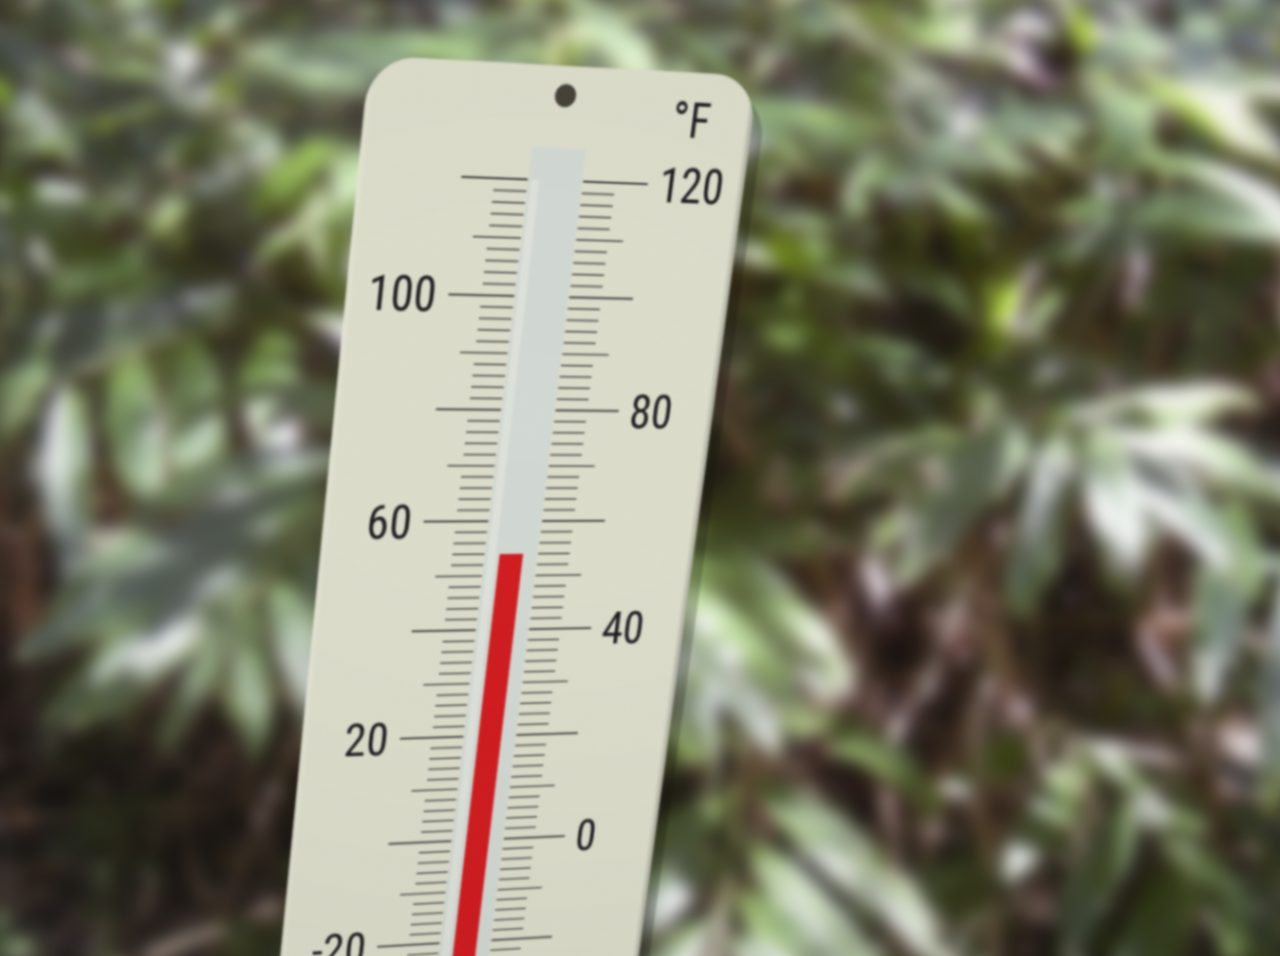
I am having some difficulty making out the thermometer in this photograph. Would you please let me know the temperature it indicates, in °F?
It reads 54 °F
